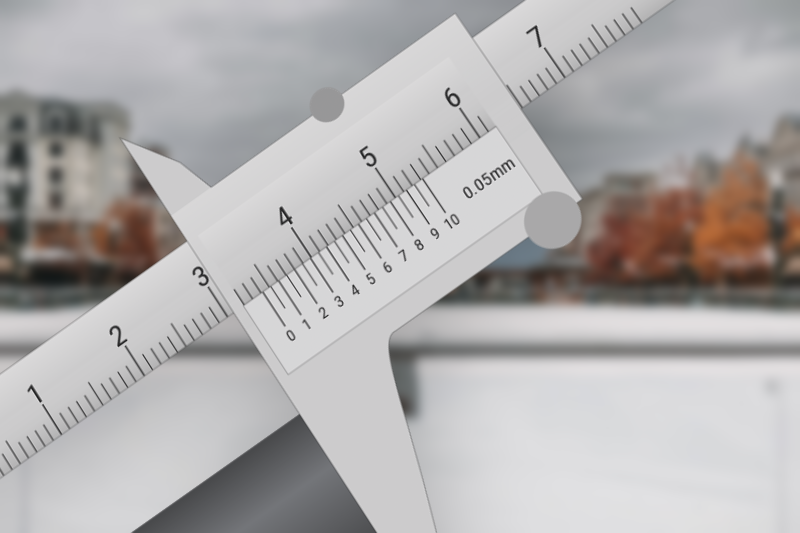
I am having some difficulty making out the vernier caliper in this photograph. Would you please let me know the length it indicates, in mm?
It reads 34.2 mm
